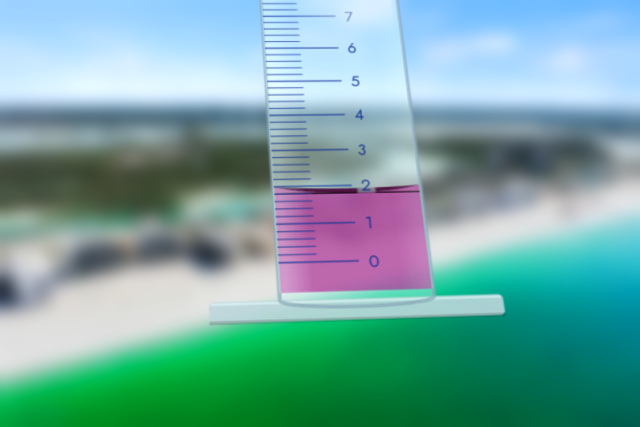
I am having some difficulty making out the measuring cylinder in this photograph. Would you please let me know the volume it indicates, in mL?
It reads 1.8 mL
